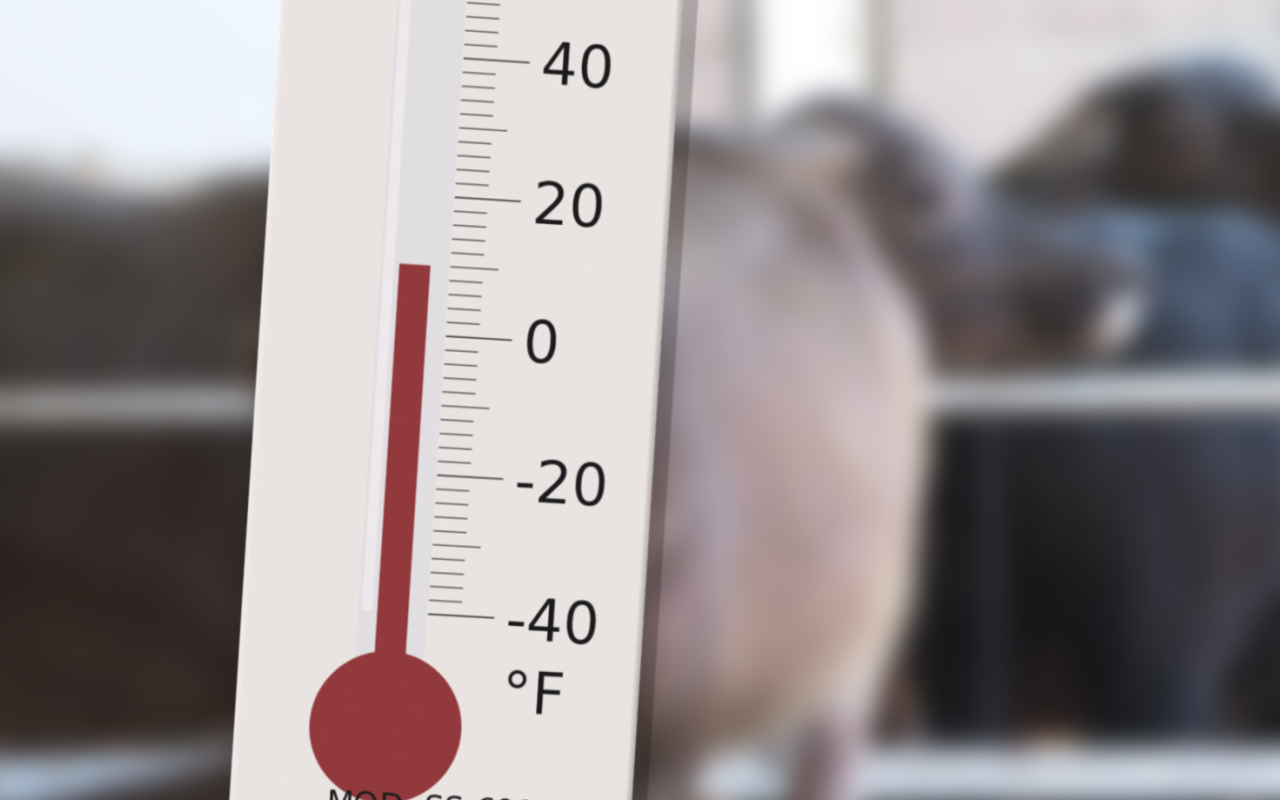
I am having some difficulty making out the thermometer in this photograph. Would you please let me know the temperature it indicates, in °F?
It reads 10 °F
